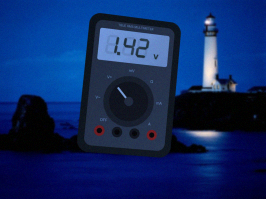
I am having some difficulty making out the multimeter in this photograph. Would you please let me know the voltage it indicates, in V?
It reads 1.42 V
